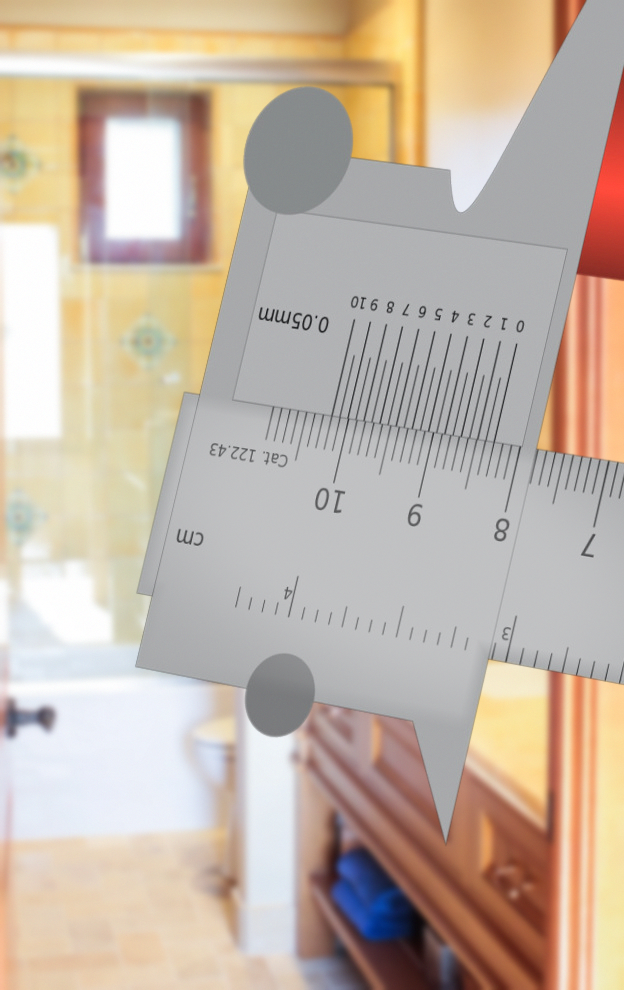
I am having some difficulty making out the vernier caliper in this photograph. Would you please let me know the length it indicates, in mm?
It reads 83.0 mm
